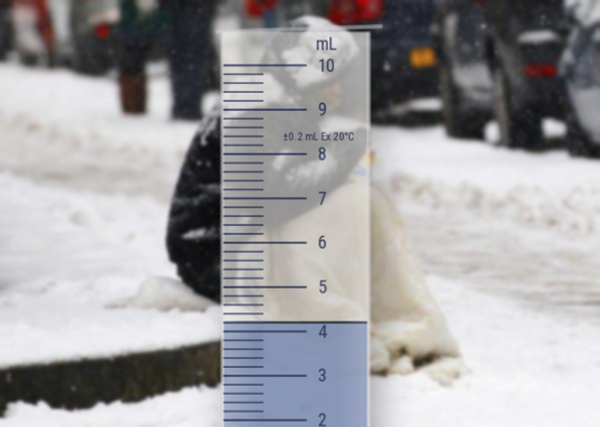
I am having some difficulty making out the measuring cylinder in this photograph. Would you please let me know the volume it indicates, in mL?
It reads 4.2 mL
